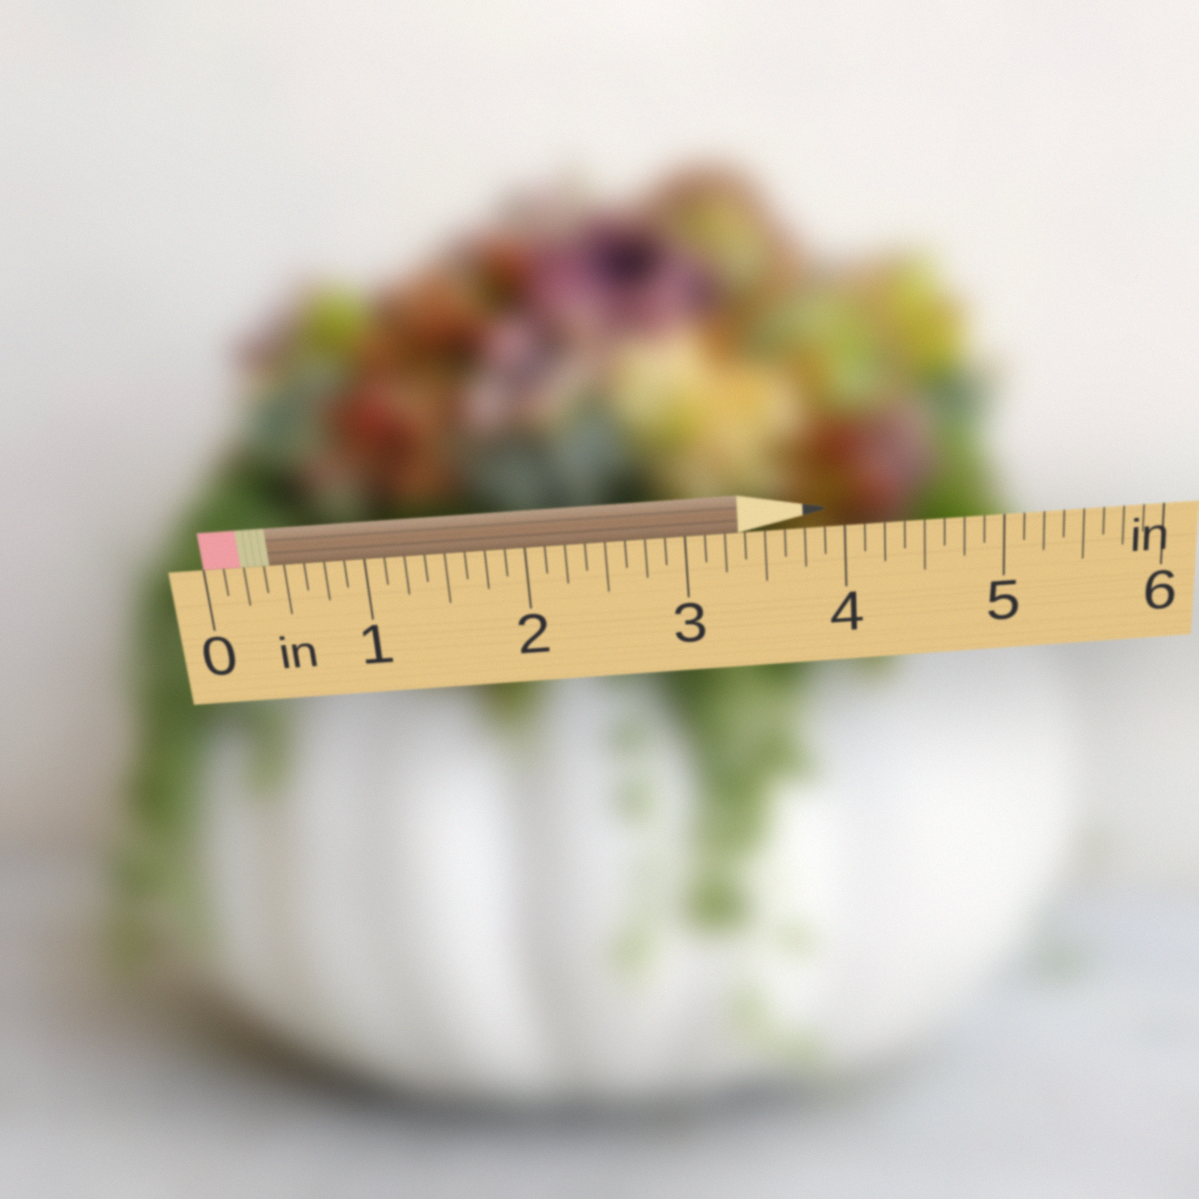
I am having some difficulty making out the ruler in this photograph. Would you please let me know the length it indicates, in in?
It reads 3.875 in
